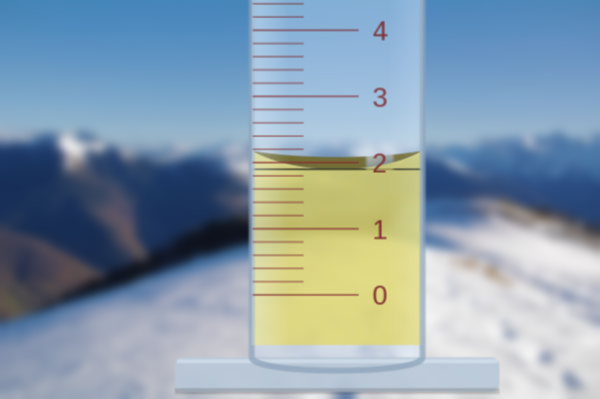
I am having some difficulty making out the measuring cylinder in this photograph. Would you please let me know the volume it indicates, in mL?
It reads 1.9 mL
